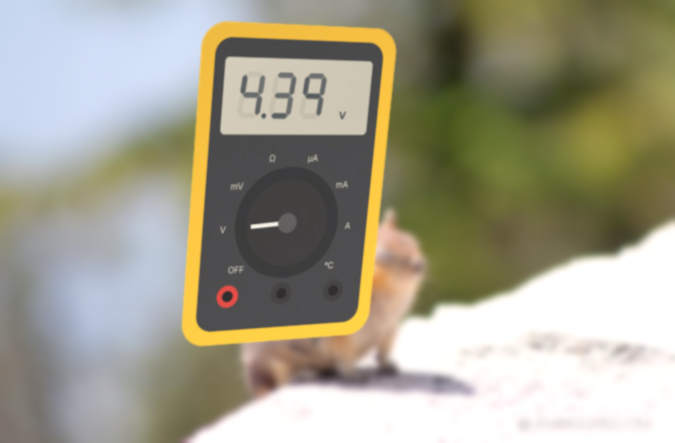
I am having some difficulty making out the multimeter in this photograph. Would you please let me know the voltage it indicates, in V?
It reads 4.39 V
